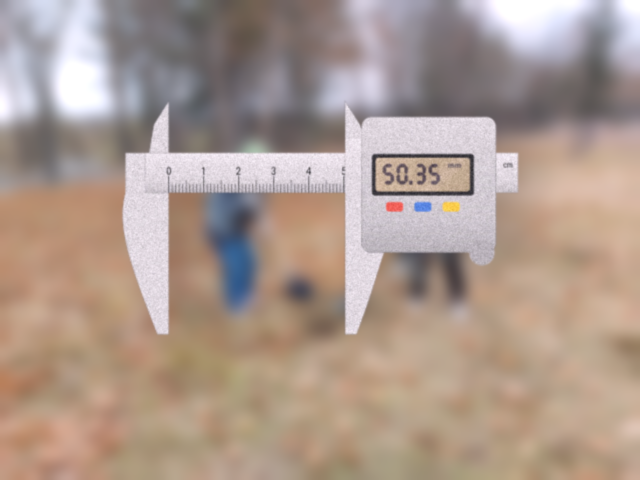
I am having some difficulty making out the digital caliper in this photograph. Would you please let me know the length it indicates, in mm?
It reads 50.35 mm
